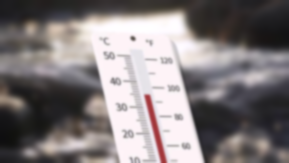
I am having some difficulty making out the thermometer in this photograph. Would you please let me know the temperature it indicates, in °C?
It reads 35 °C
